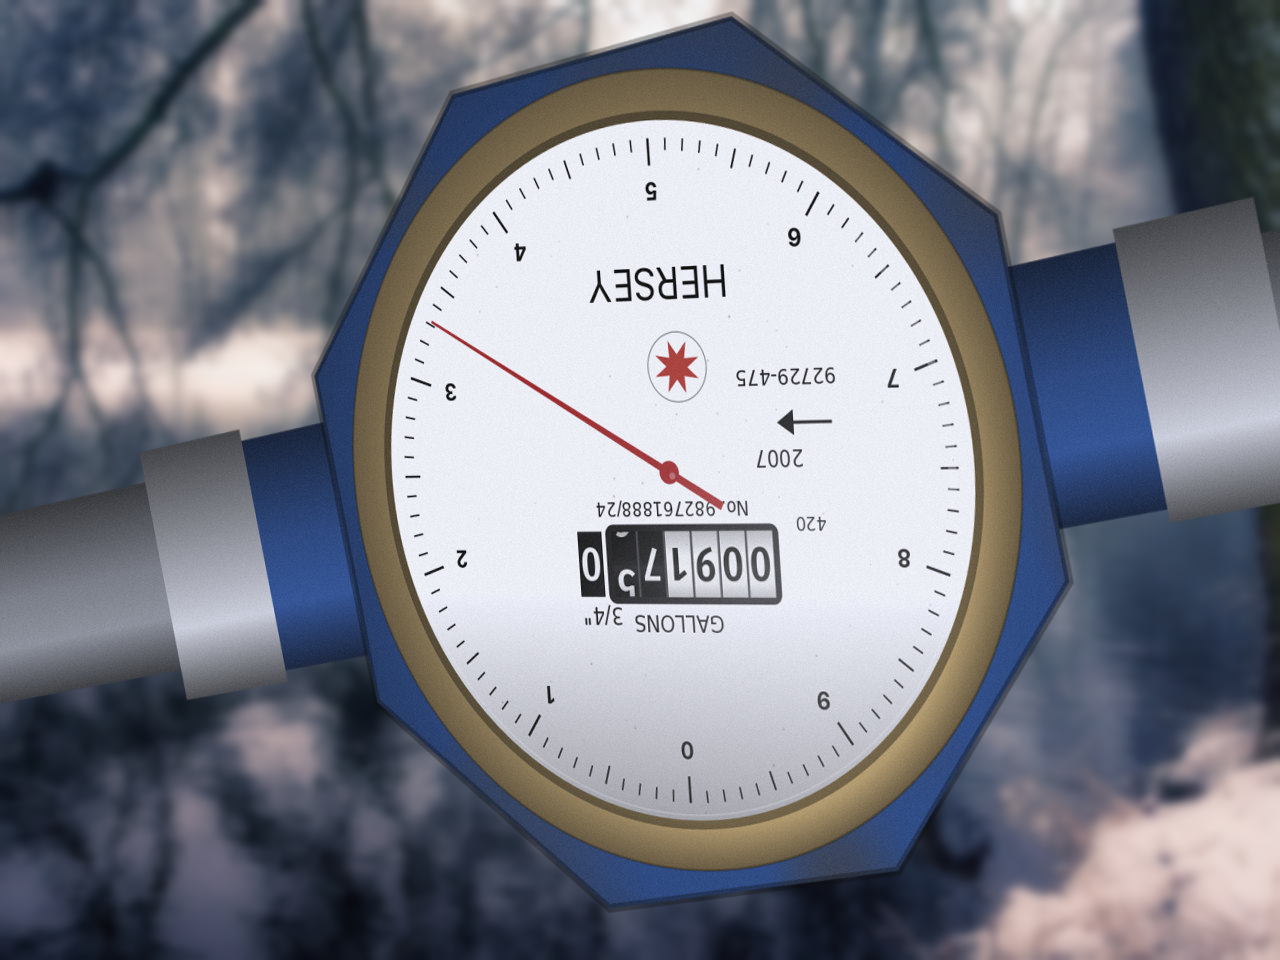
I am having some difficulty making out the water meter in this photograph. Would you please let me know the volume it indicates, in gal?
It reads 91753.3 gal
